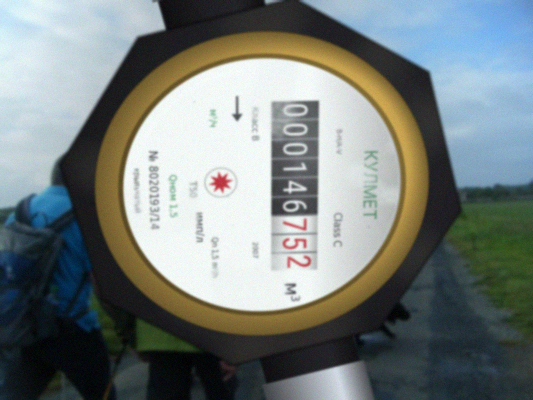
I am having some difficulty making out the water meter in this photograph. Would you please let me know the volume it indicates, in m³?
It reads 146.752 m³
